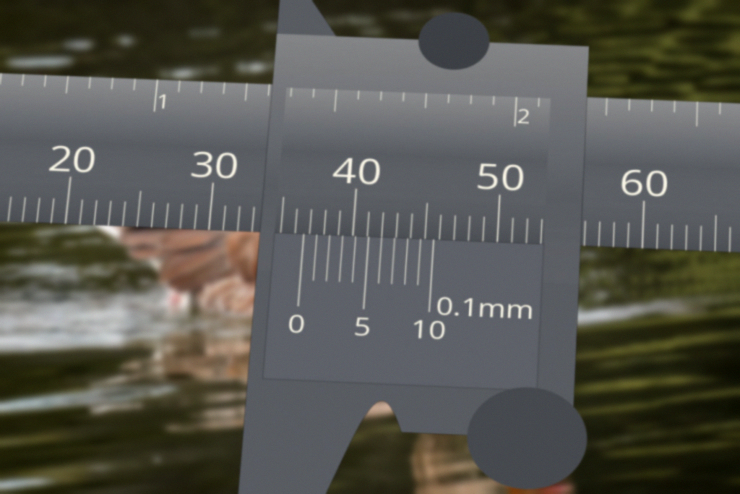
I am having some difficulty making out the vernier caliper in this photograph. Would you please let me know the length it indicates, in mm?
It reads 36.6 mm
